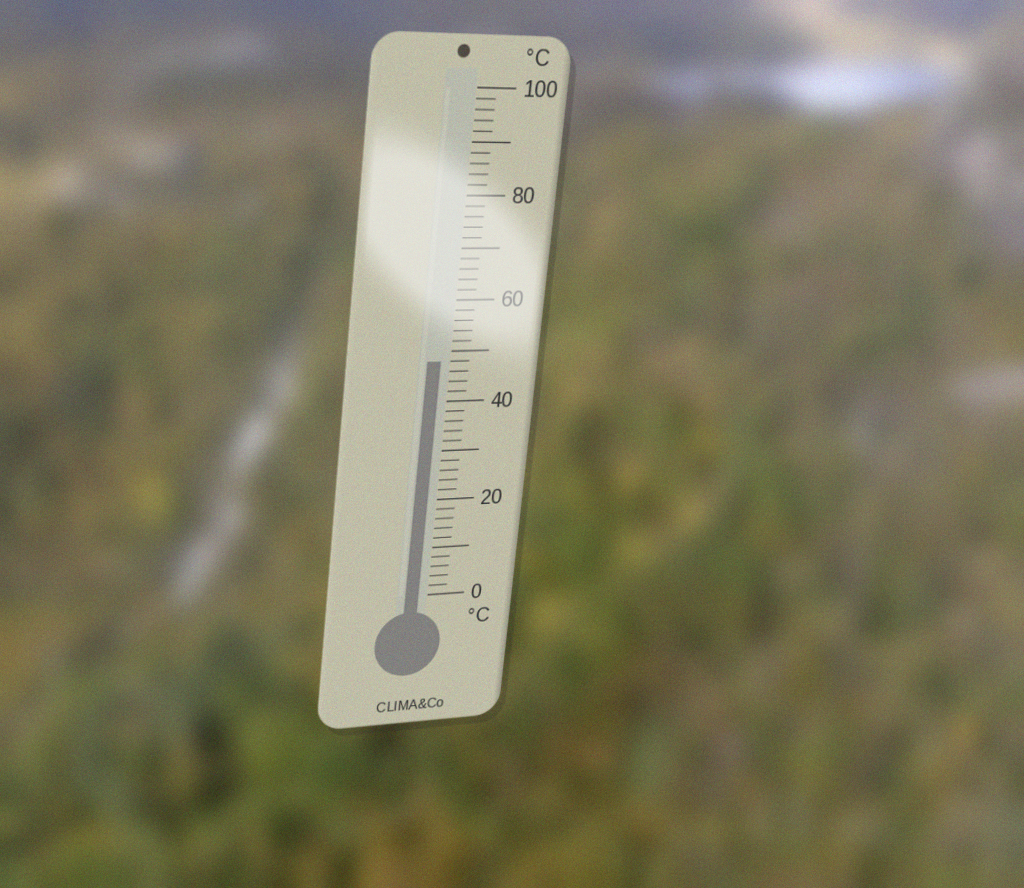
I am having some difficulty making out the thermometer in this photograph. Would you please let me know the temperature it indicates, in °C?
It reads 48 °C
